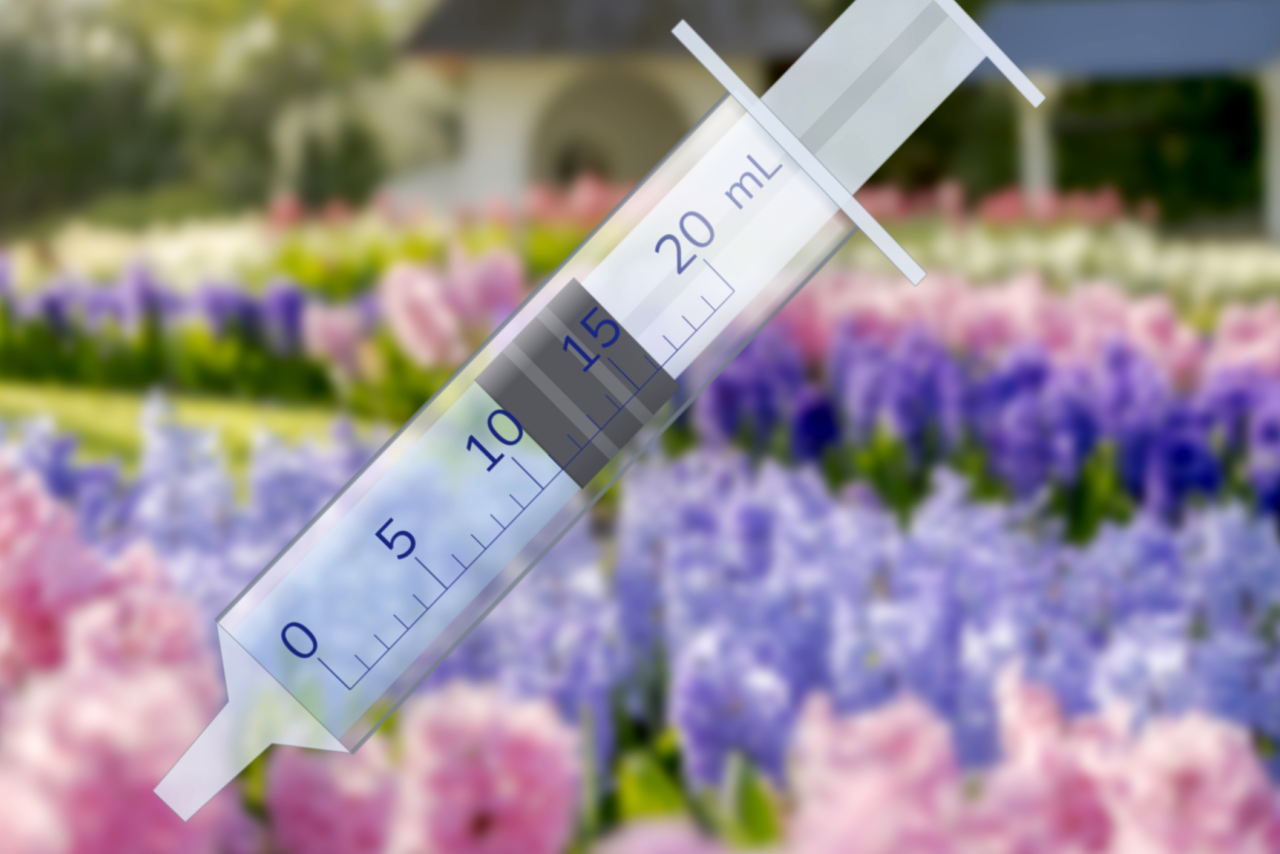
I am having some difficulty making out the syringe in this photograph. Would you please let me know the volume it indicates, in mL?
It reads 11 mL
